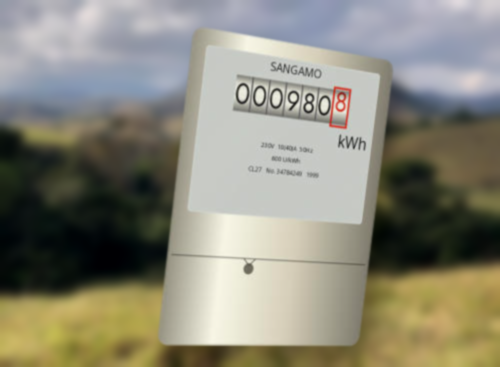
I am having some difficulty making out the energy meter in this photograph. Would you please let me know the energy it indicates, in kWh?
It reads 980.8 kWh
